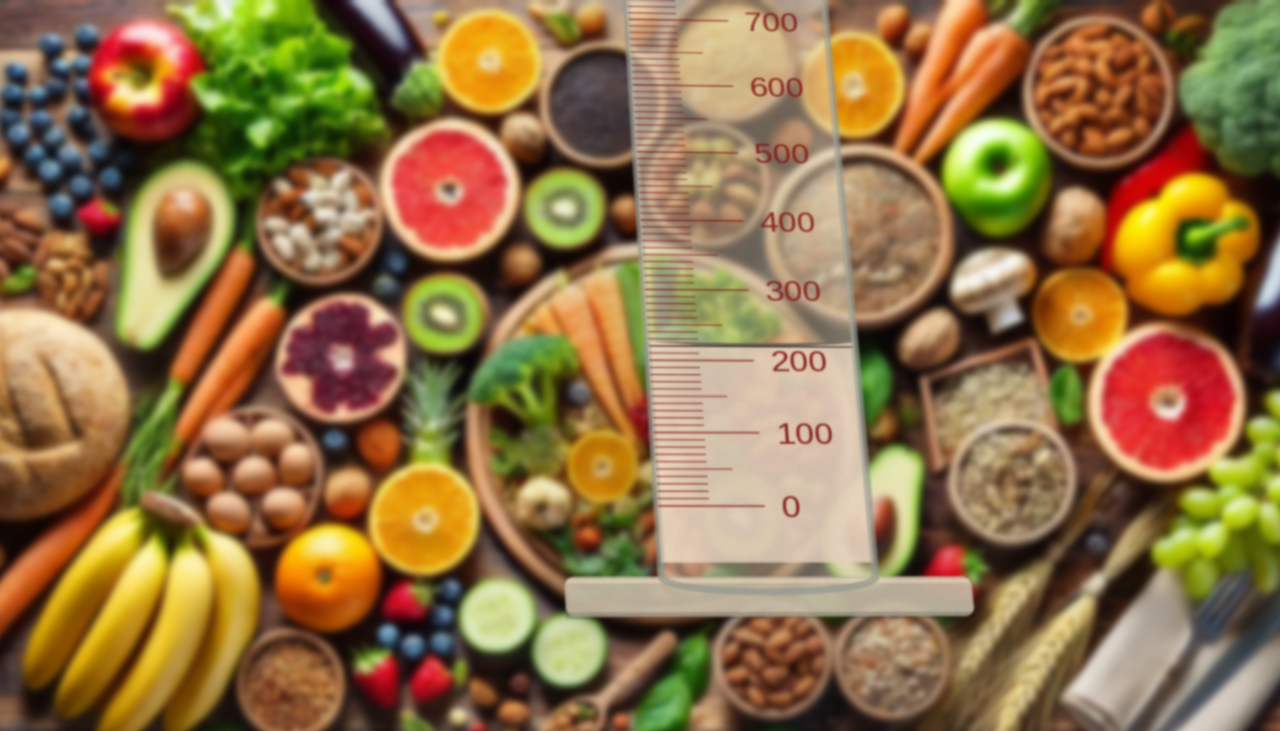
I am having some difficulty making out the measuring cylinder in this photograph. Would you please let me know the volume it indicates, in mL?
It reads 220 mL
